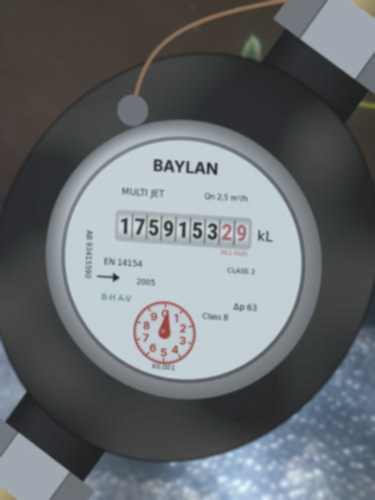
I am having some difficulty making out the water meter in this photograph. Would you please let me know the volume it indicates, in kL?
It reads 1759153.290 kL
